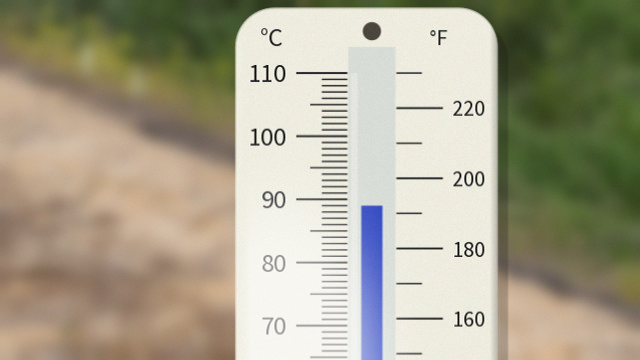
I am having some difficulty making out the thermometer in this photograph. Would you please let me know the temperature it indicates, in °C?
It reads 89 °C
